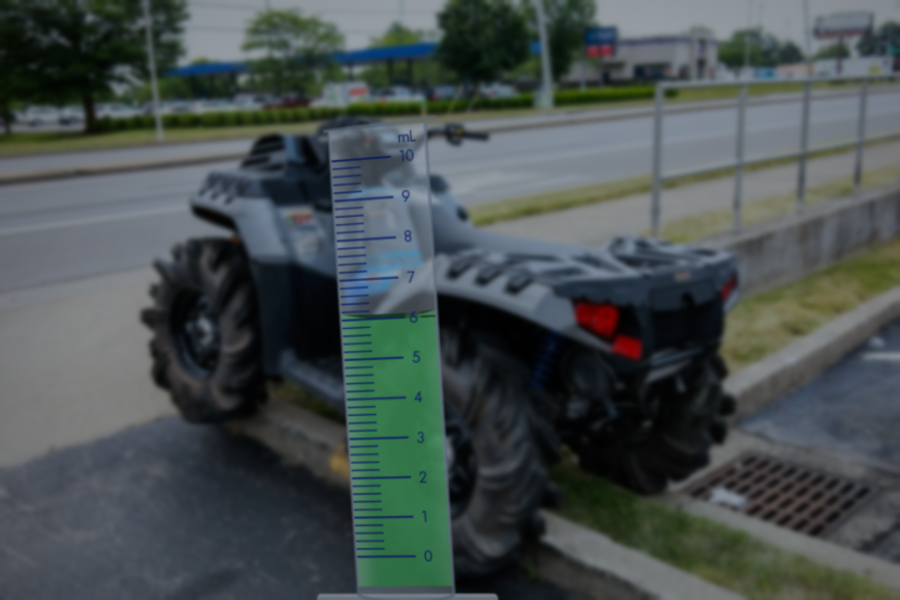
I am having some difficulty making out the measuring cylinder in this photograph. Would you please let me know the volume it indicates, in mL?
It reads 6 mL
